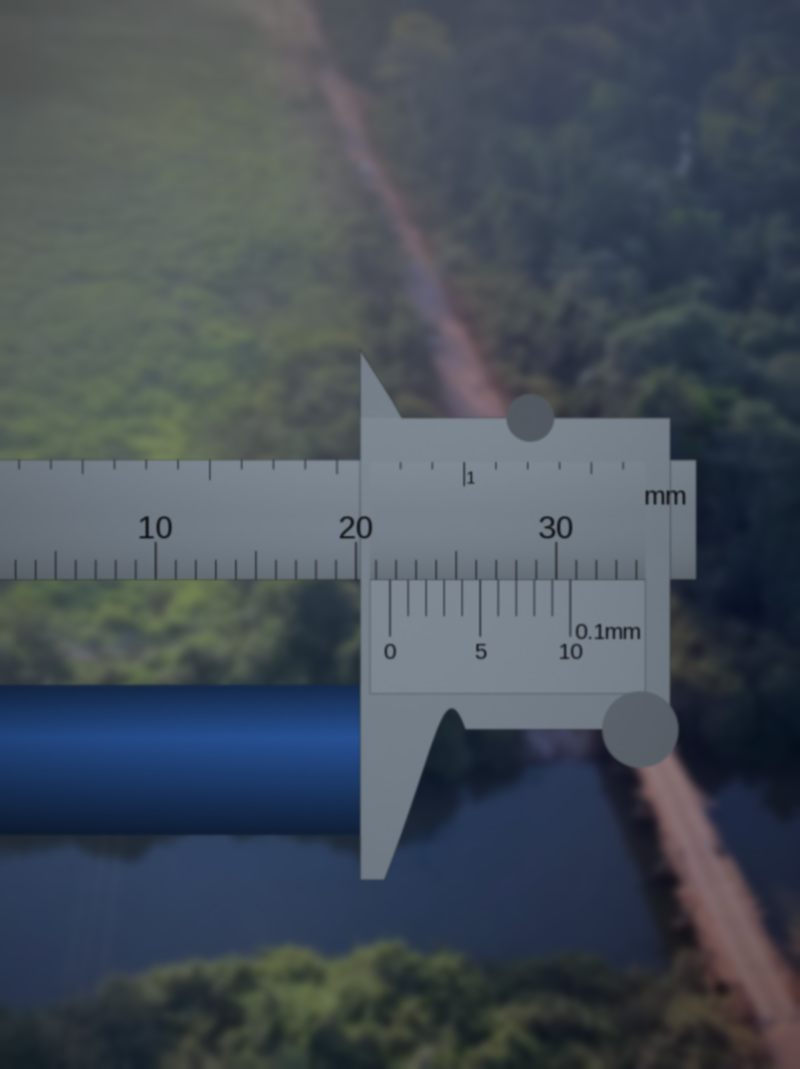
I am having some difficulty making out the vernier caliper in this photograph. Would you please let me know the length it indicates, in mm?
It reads 21.7 mm
